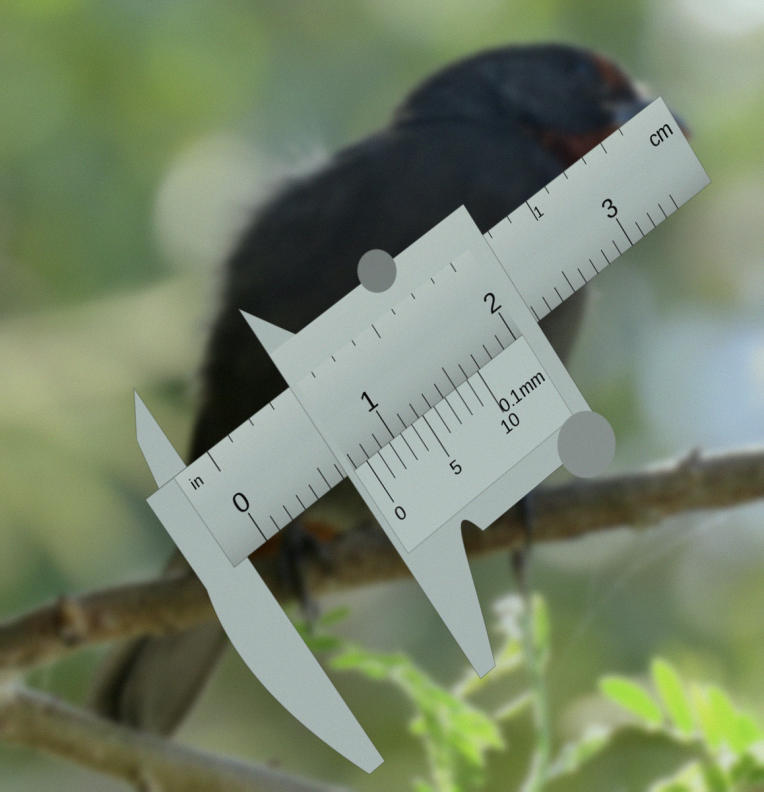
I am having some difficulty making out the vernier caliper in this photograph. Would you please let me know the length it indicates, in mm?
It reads 7.8 mm
